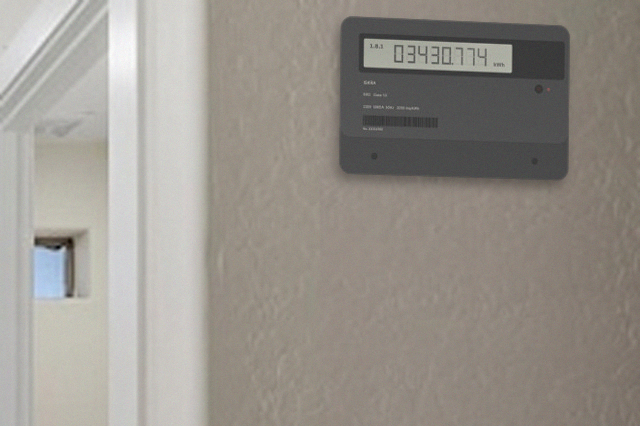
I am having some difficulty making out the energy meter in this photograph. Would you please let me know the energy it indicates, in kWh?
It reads 3430.774 kWh
